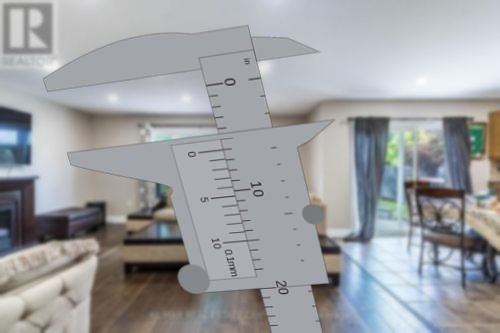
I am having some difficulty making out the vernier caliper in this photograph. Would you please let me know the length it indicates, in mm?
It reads 6.0 mm
